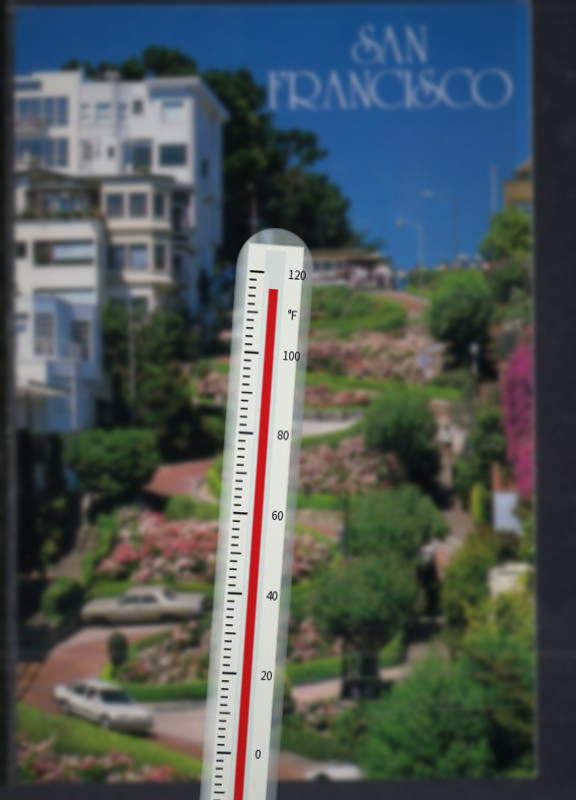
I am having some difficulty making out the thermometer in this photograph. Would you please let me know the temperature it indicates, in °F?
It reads 116 °F
